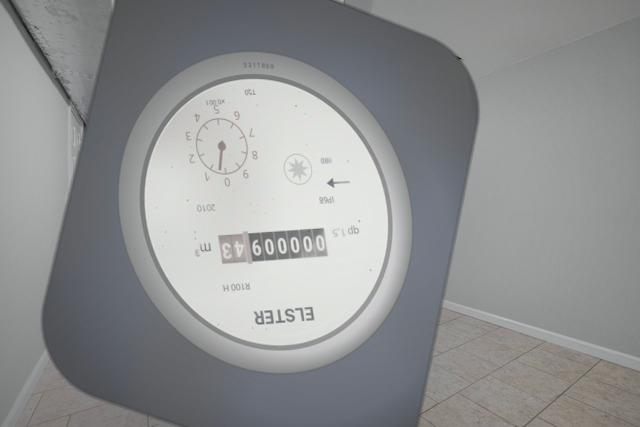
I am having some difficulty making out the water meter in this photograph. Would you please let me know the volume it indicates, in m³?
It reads 9.430 m³
